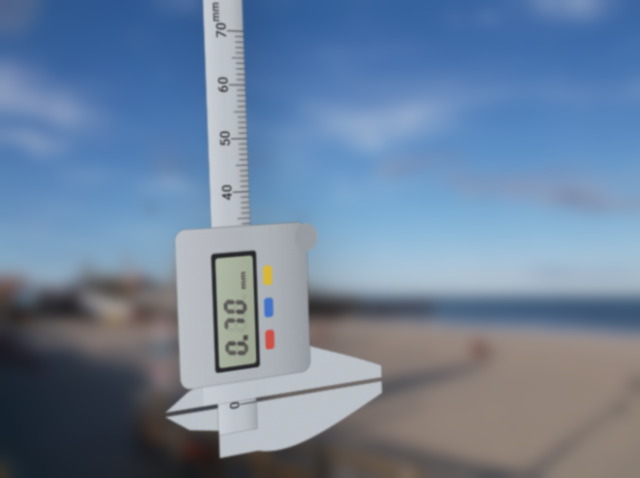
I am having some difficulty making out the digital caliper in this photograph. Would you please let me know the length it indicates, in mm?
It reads 0.70 mm
